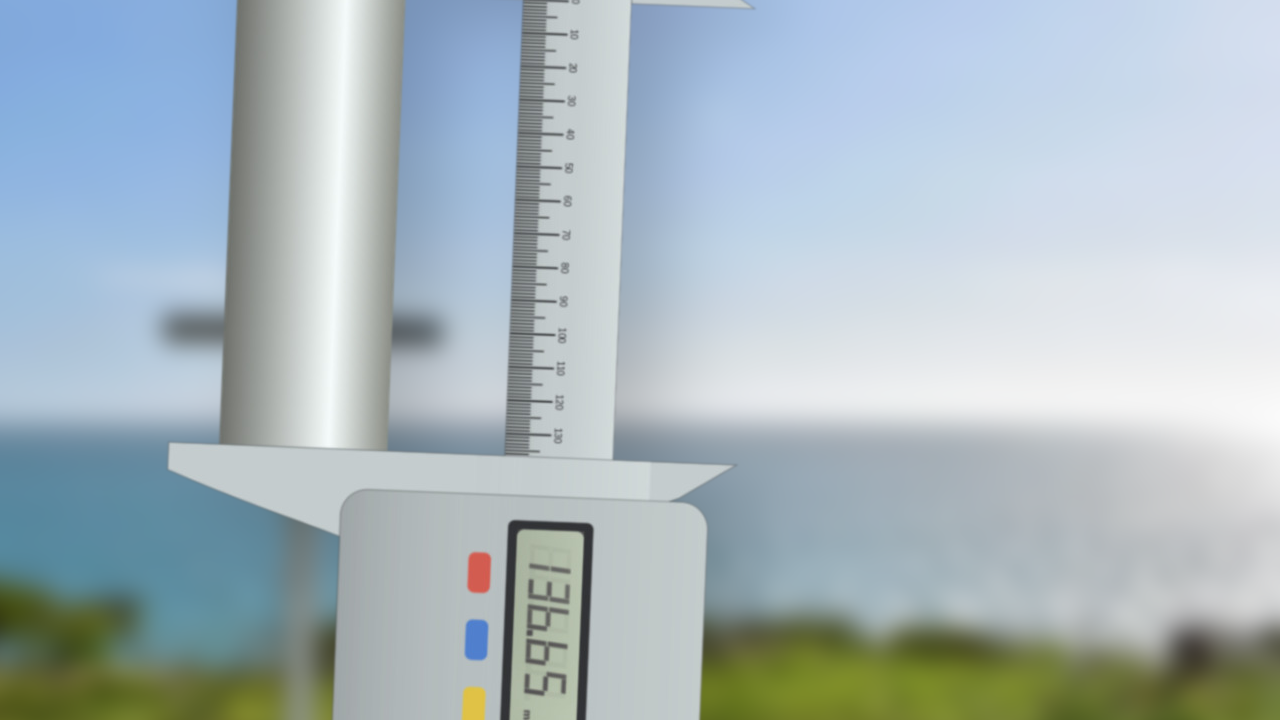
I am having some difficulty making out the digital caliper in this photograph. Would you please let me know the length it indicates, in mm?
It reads 136.65 mm
